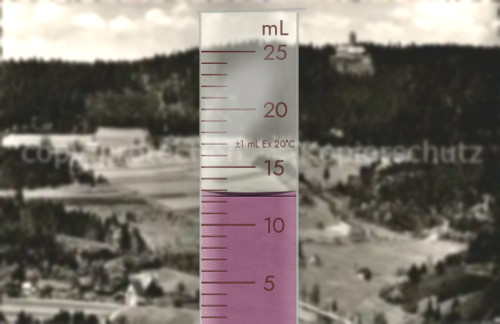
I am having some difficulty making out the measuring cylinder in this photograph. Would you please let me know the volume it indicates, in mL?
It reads 12.5 mL
